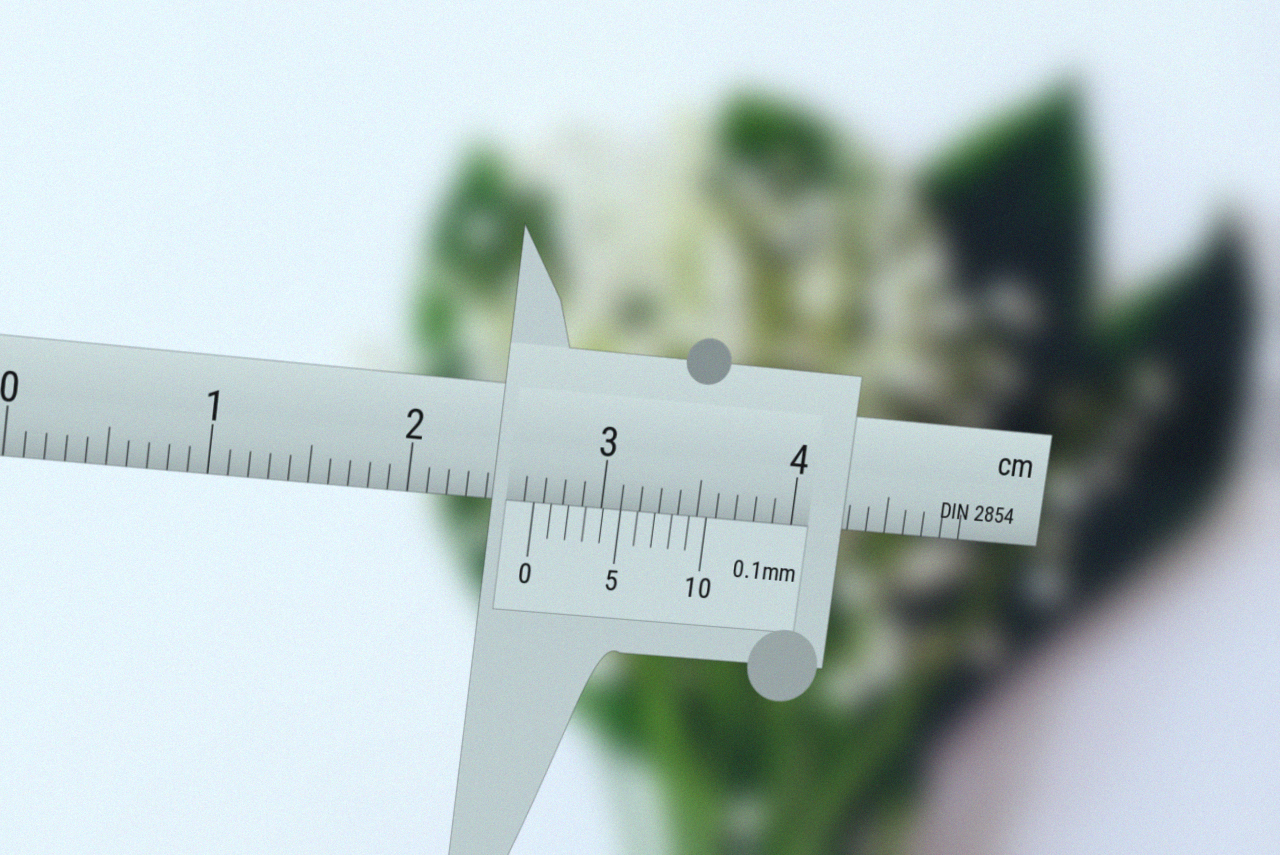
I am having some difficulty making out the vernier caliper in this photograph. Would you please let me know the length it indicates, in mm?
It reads 26.5 mm
